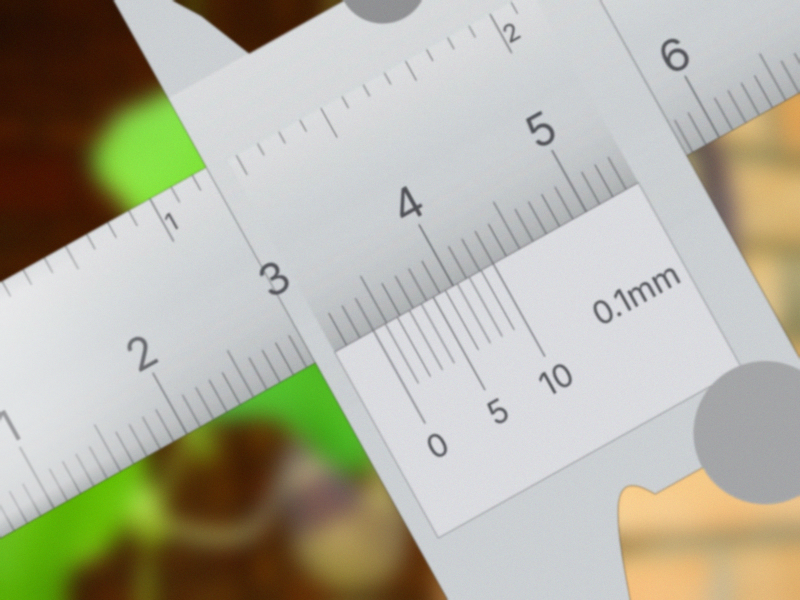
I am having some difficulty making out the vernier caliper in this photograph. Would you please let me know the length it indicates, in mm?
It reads 34.0 mm
